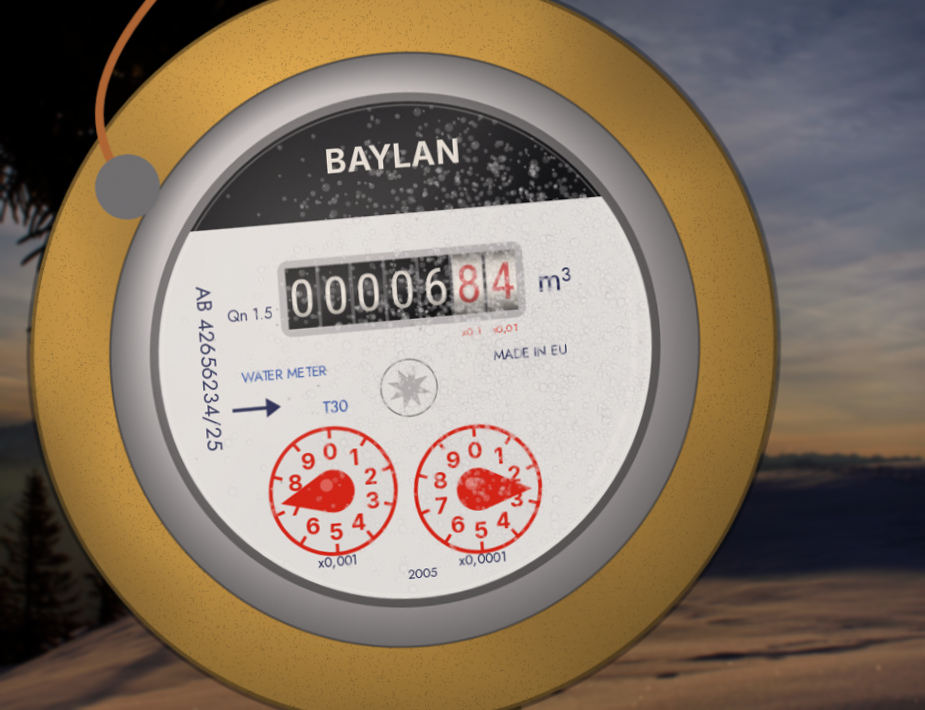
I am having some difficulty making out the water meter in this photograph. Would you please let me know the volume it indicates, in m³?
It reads 6.8472 m³
